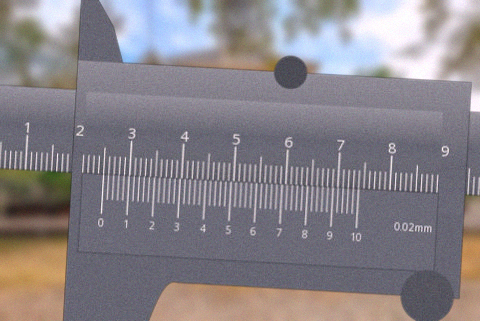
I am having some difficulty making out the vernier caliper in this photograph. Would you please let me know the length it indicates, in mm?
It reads 25.0 mm
